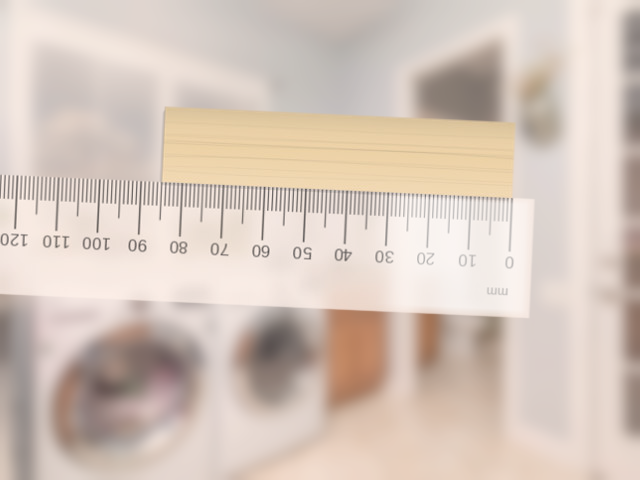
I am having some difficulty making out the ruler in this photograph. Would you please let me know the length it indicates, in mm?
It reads 85 mm
